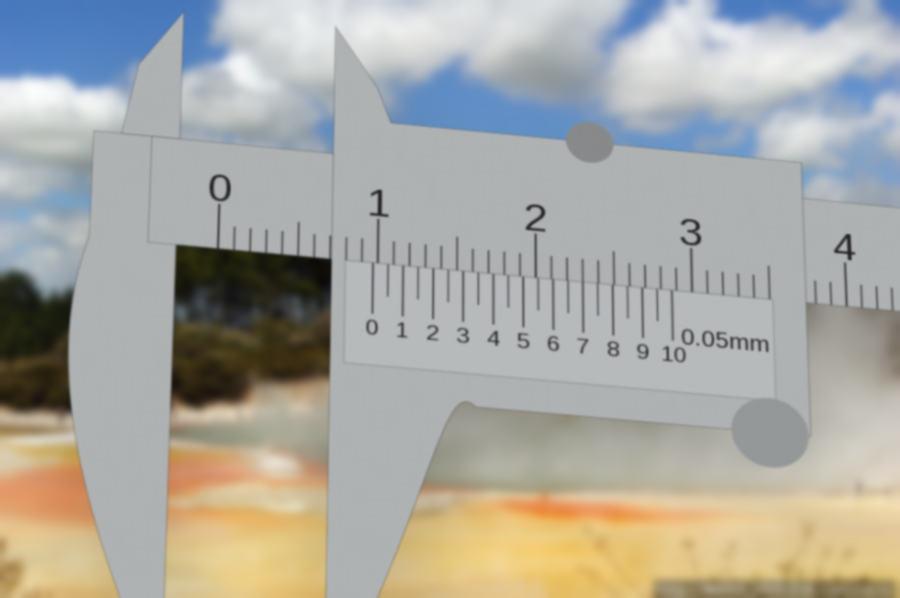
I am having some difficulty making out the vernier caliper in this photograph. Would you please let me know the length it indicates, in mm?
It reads 9.7 mm
